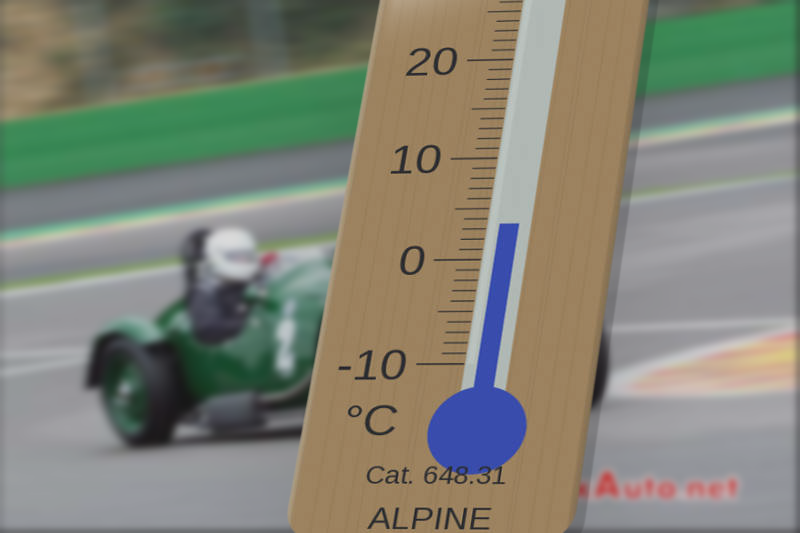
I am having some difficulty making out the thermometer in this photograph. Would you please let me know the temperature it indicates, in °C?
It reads 3.5 °C
